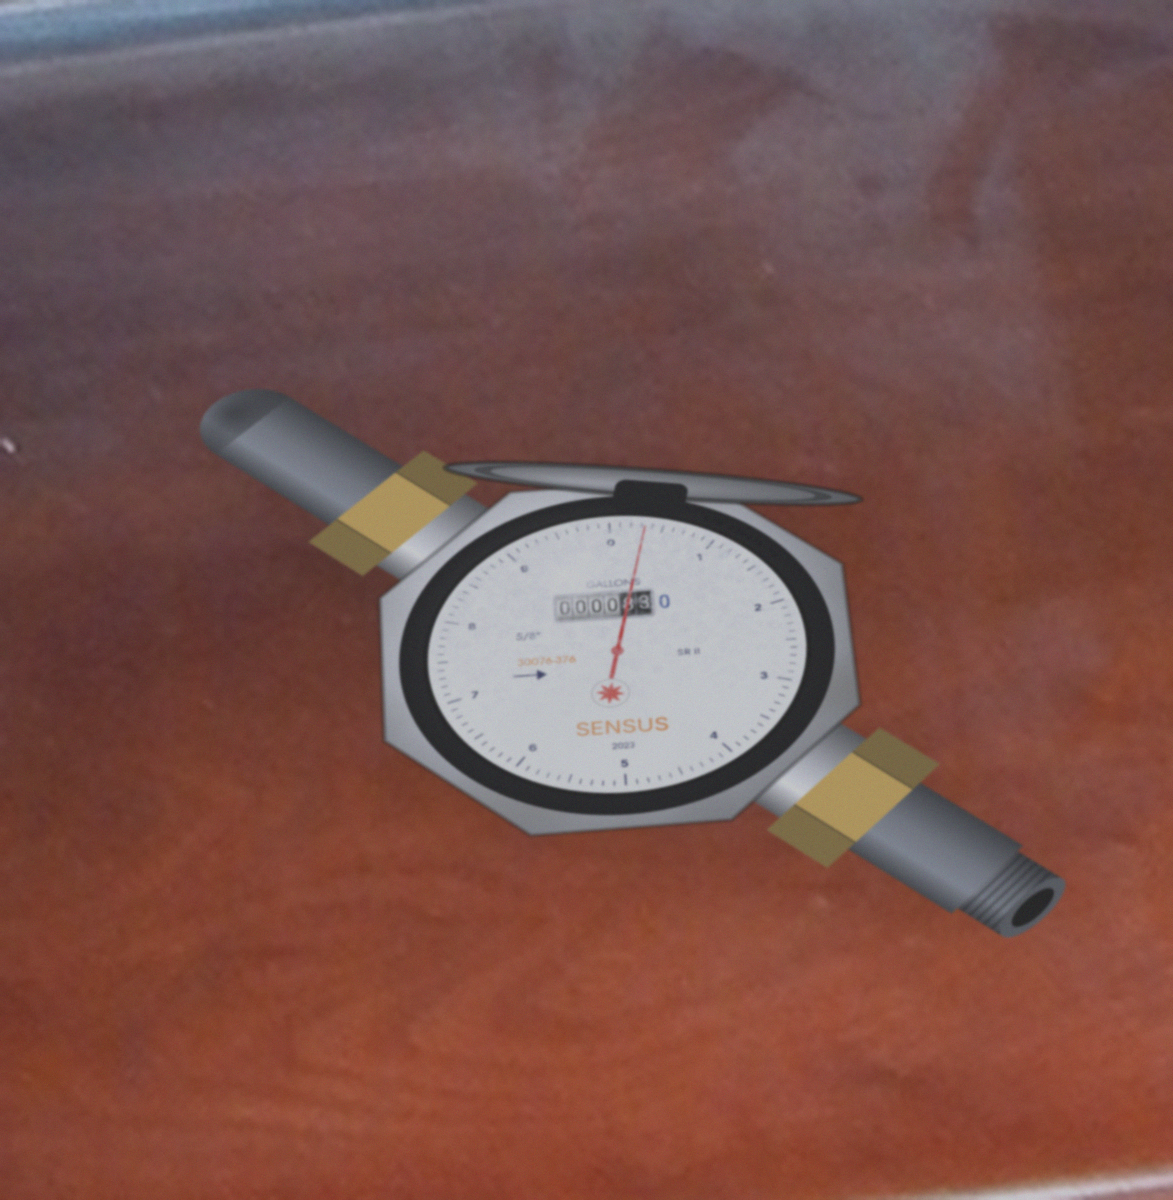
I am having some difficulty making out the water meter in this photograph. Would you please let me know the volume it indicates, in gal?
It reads 830.3 gal
